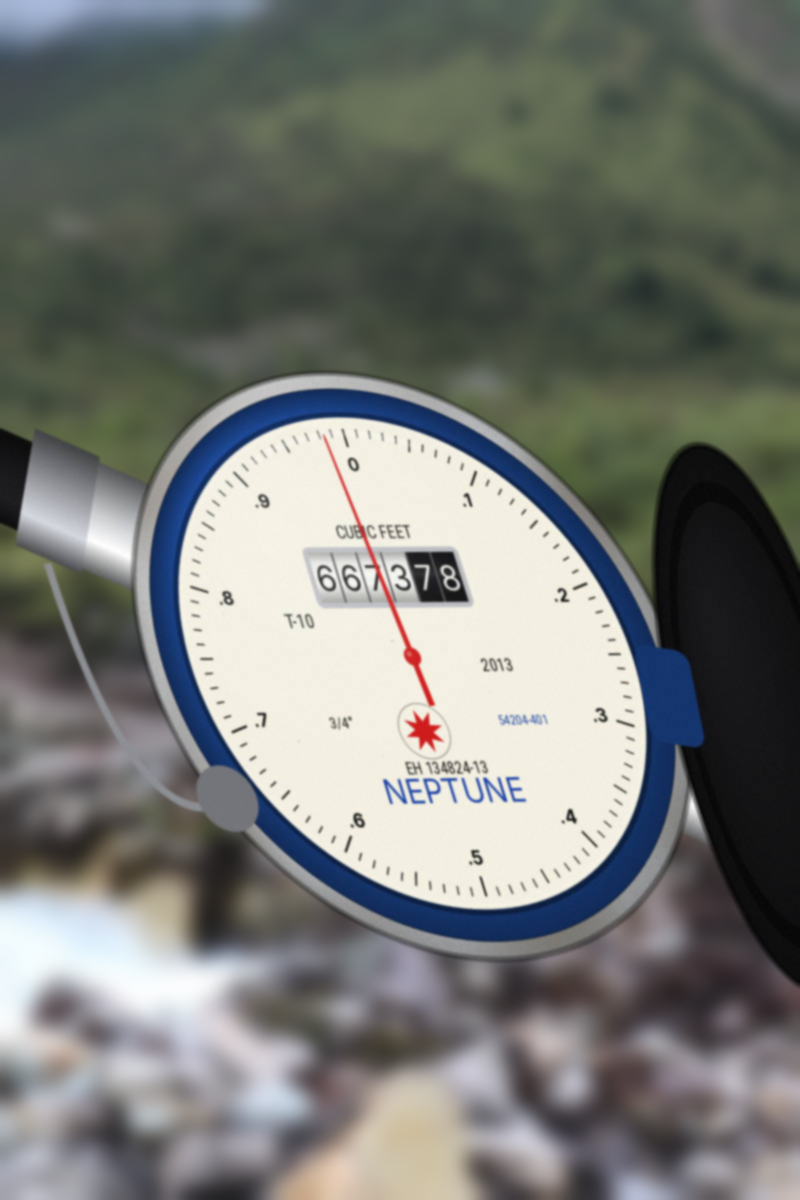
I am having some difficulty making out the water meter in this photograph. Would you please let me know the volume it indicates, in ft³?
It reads 667377.98 ft³
